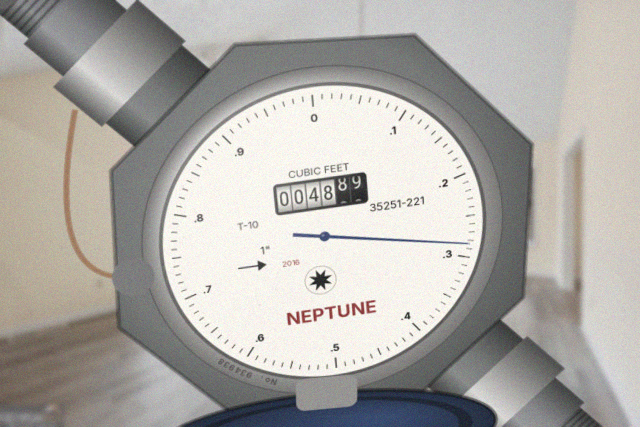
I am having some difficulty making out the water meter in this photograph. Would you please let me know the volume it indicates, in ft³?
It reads 4889.28 ft³
